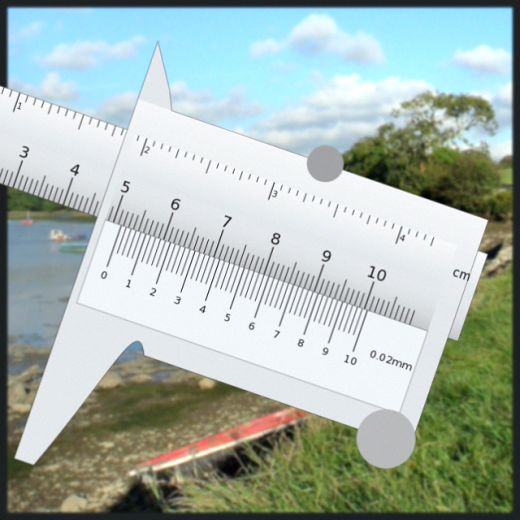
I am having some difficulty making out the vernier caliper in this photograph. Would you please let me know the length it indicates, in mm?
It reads 51.6 mm
